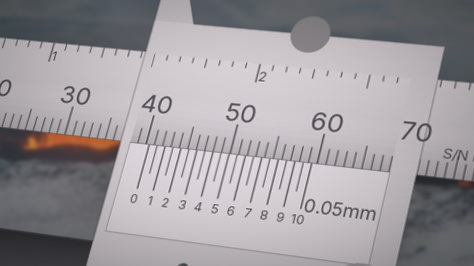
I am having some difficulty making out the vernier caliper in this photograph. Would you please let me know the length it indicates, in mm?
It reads 40.4 mm
